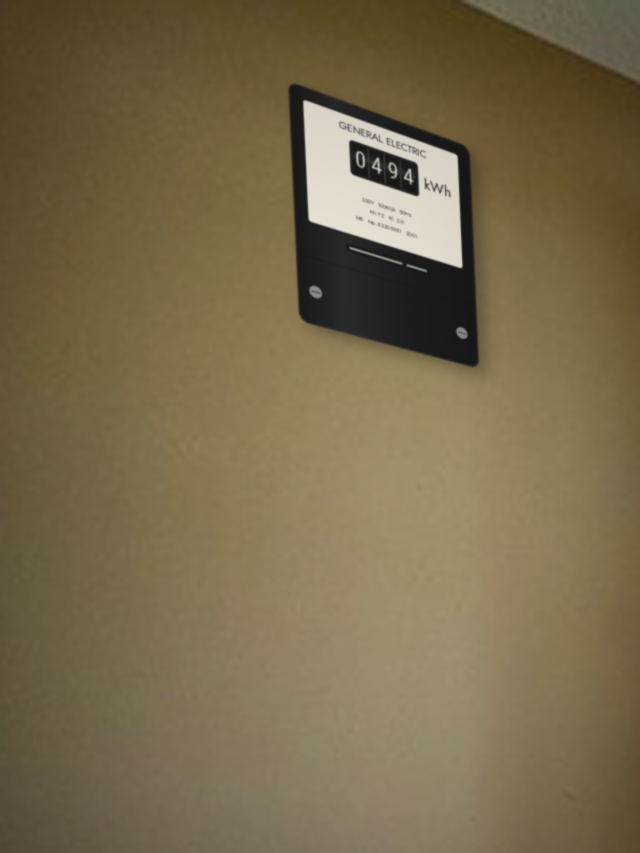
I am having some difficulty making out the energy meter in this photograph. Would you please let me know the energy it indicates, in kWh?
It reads 494 kWh
